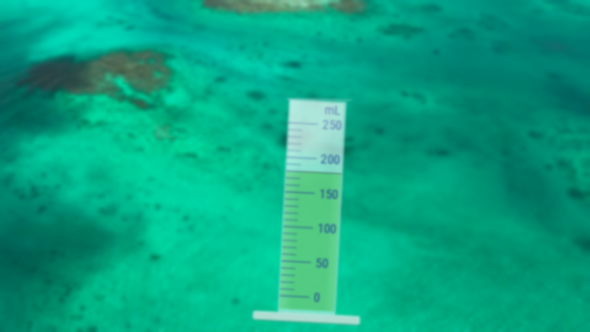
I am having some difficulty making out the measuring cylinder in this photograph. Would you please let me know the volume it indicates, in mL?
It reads 180 mL
